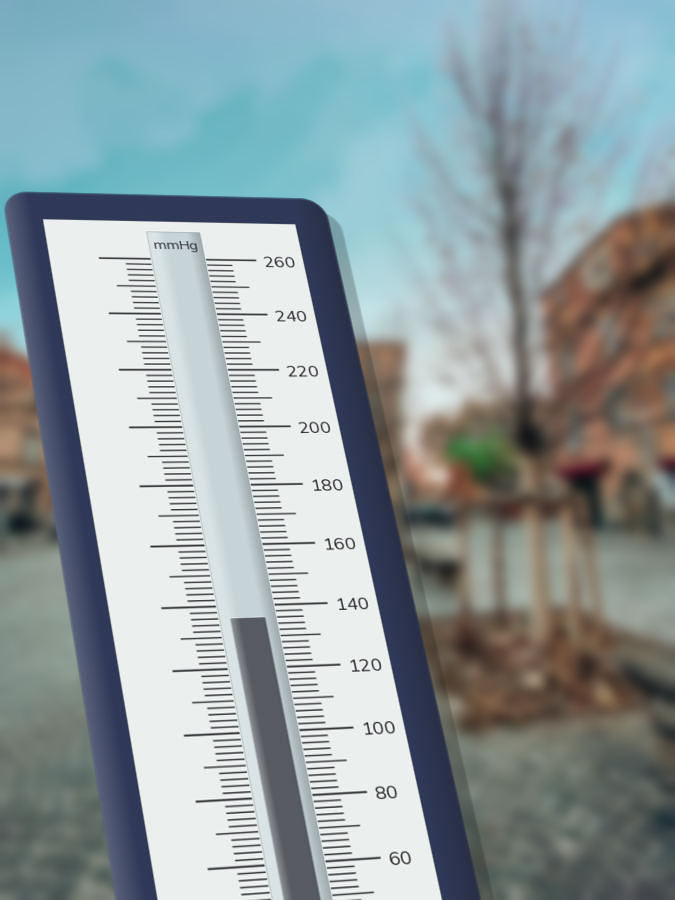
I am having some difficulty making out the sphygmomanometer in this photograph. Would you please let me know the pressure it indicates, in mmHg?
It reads 136 mmHg
